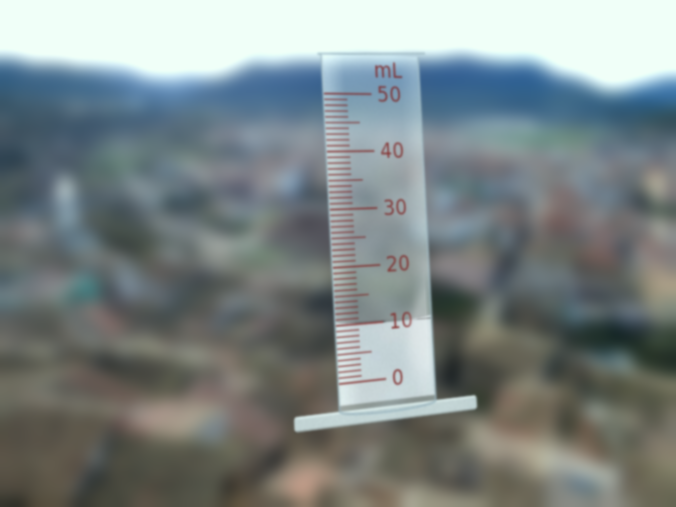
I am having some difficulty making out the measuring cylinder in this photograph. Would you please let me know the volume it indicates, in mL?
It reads 10 mL
